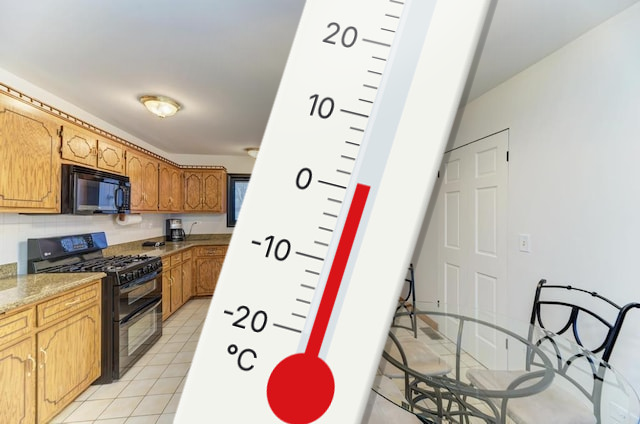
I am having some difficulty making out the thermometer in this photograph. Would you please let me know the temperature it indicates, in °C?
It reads 1 °C
